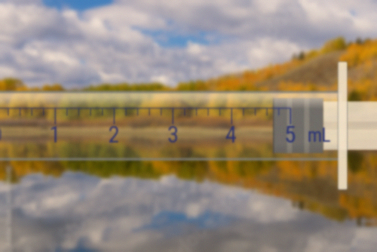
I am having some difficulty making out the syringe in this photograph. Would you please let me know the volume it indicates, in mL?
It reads 4.7 mL
